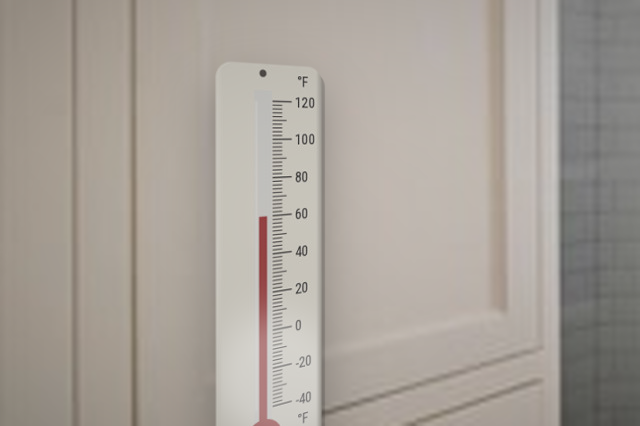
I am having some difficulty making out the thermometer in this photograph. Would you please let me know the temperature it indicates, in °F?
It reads 60 °F
